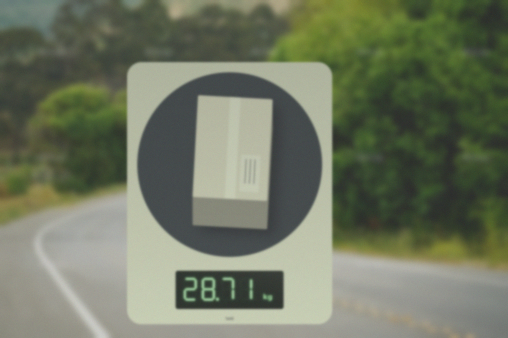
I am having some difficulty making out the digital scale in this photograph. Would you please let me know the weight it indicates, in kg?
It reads 28.71 kg
